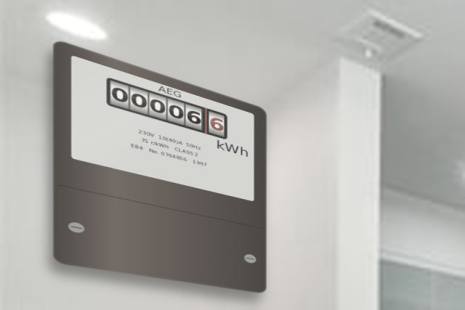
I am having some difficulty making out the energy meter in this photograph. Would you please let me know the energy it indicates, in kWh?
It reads 6.6 kWh
